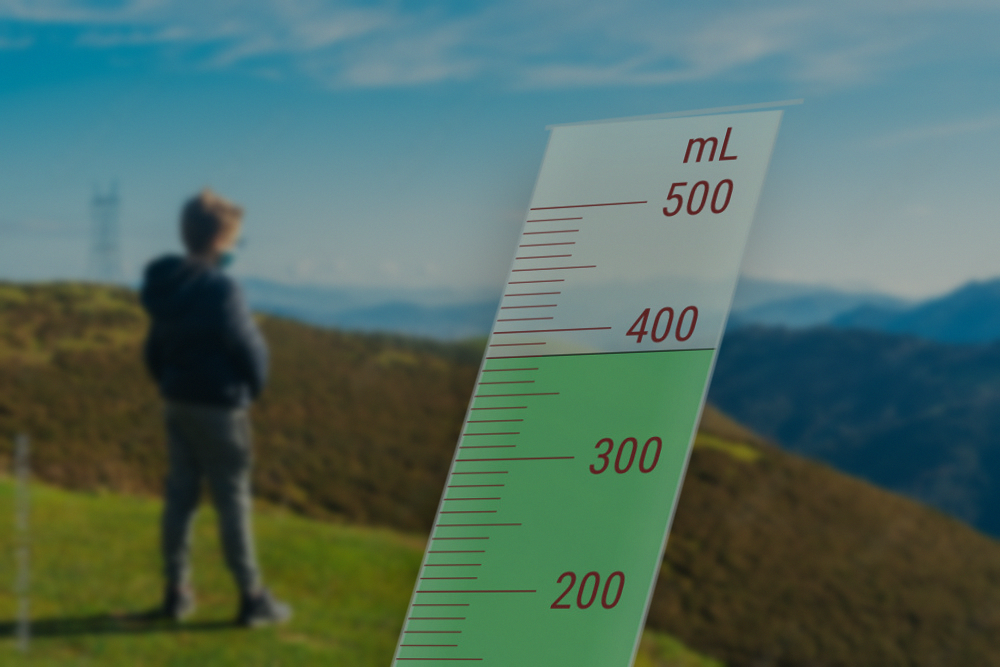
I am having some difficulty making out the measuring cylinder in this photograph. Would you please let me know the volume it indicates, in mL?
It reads 380 mL
